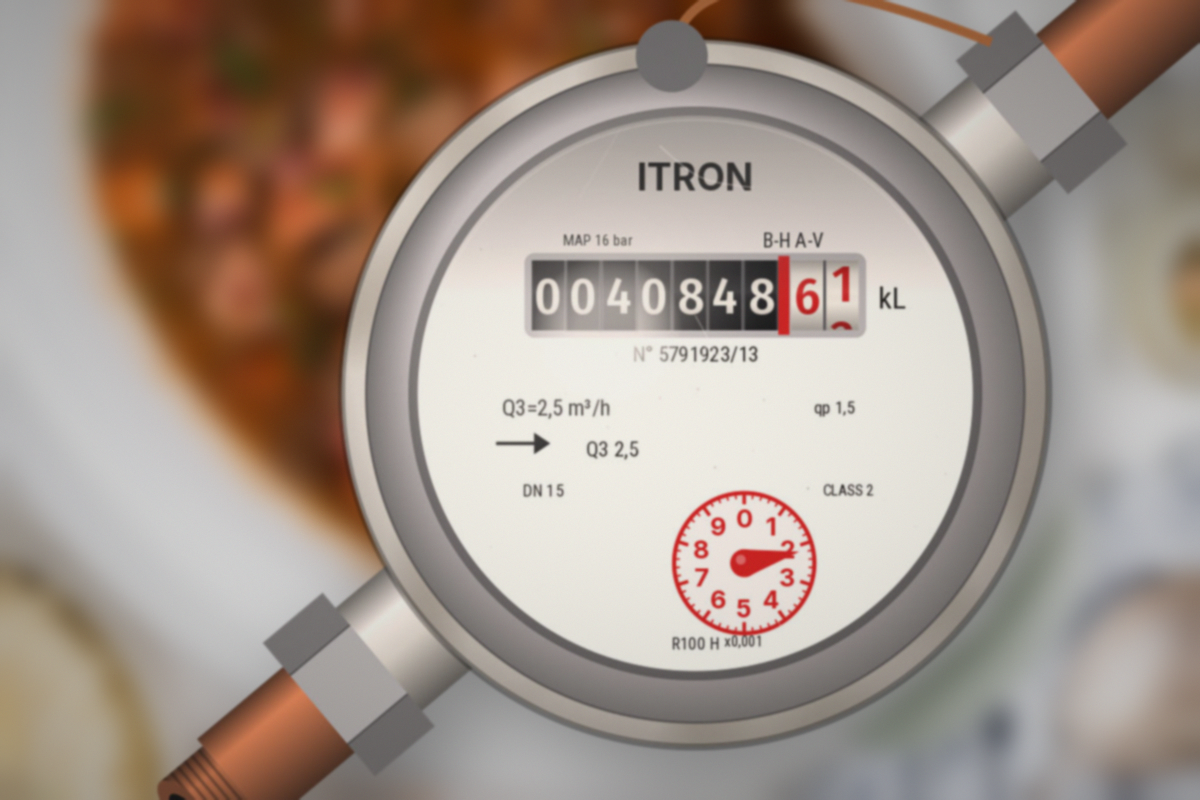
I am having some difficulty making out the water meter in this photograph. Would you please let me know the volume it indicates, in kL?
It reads 40848.612 kL
